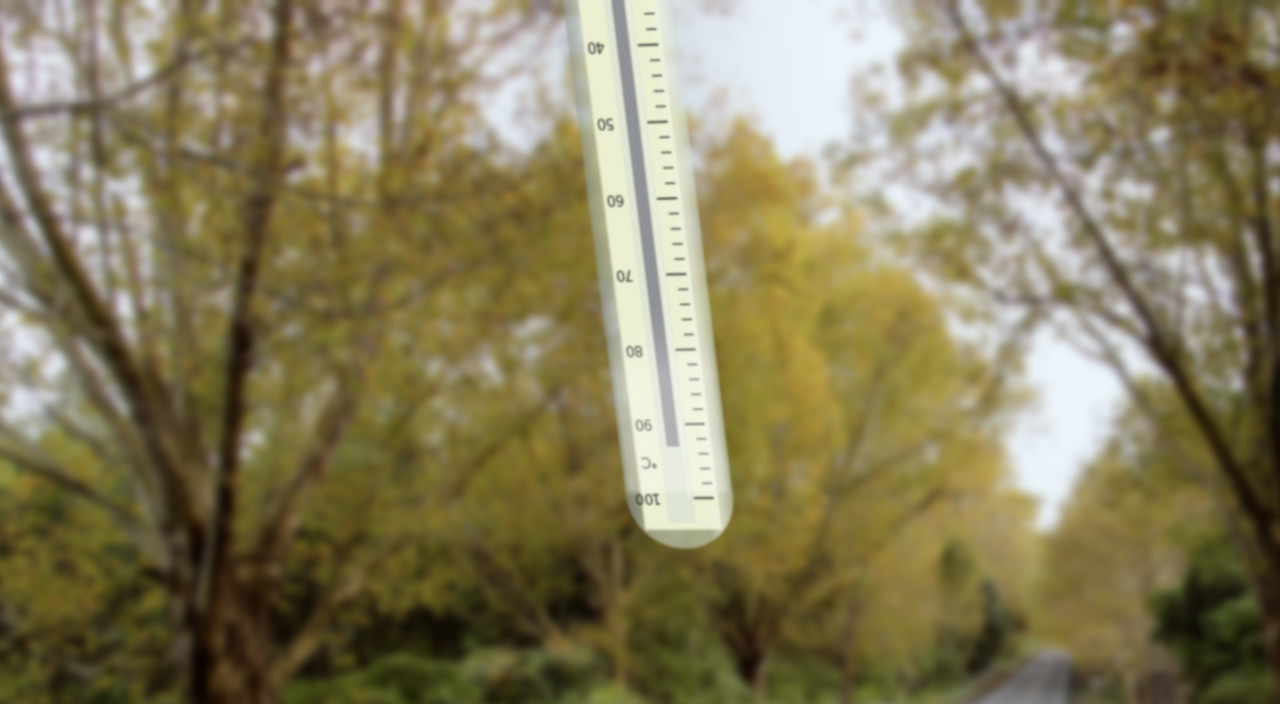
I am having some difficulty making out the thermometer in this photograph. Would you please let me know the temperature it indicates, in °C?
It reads 93 °C
